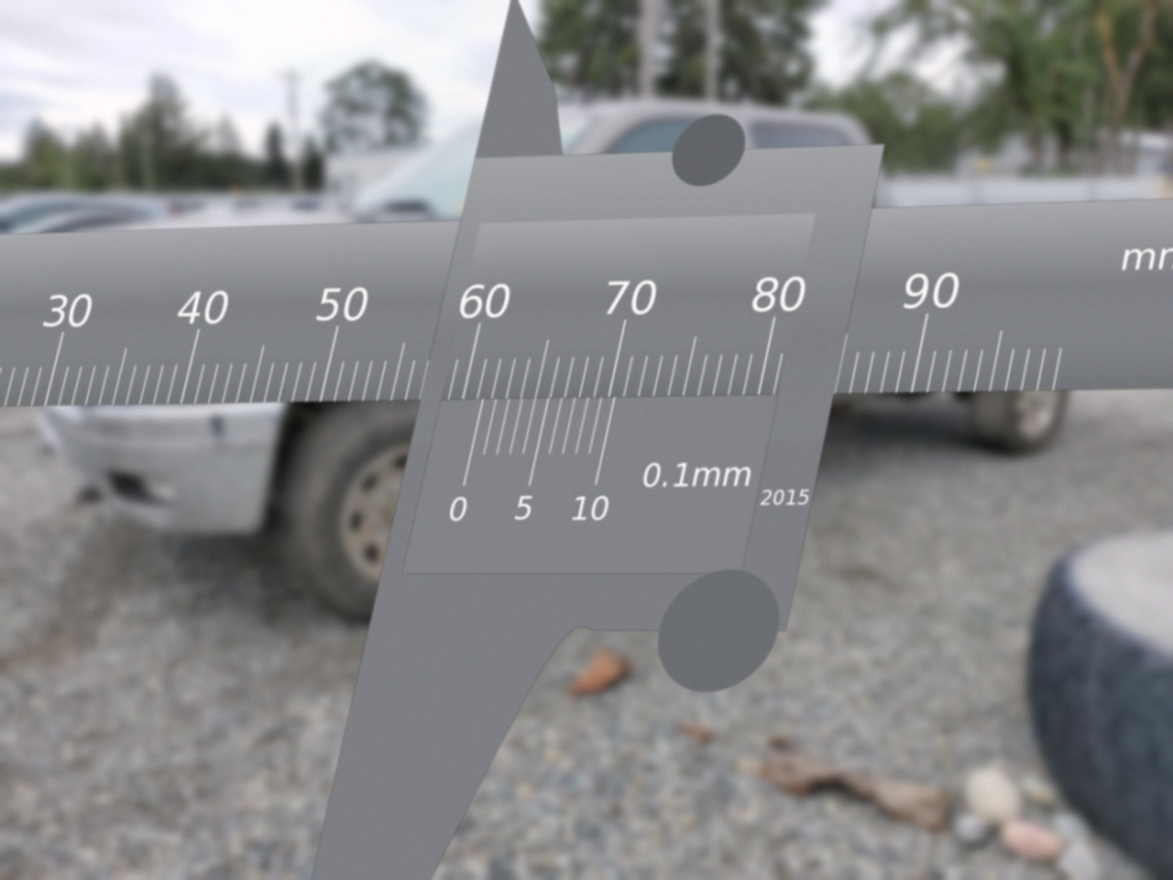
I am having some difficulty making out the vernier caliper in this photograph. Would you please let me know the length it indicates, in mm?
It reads 61.4 mm
